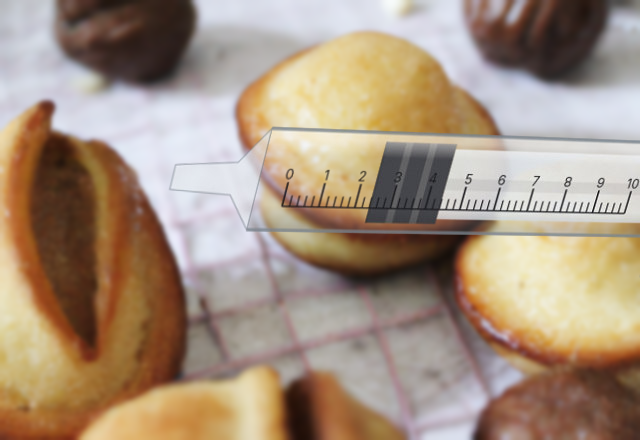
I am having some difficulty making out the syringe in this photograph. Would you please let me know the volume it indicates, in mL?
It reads 2.4 mL
